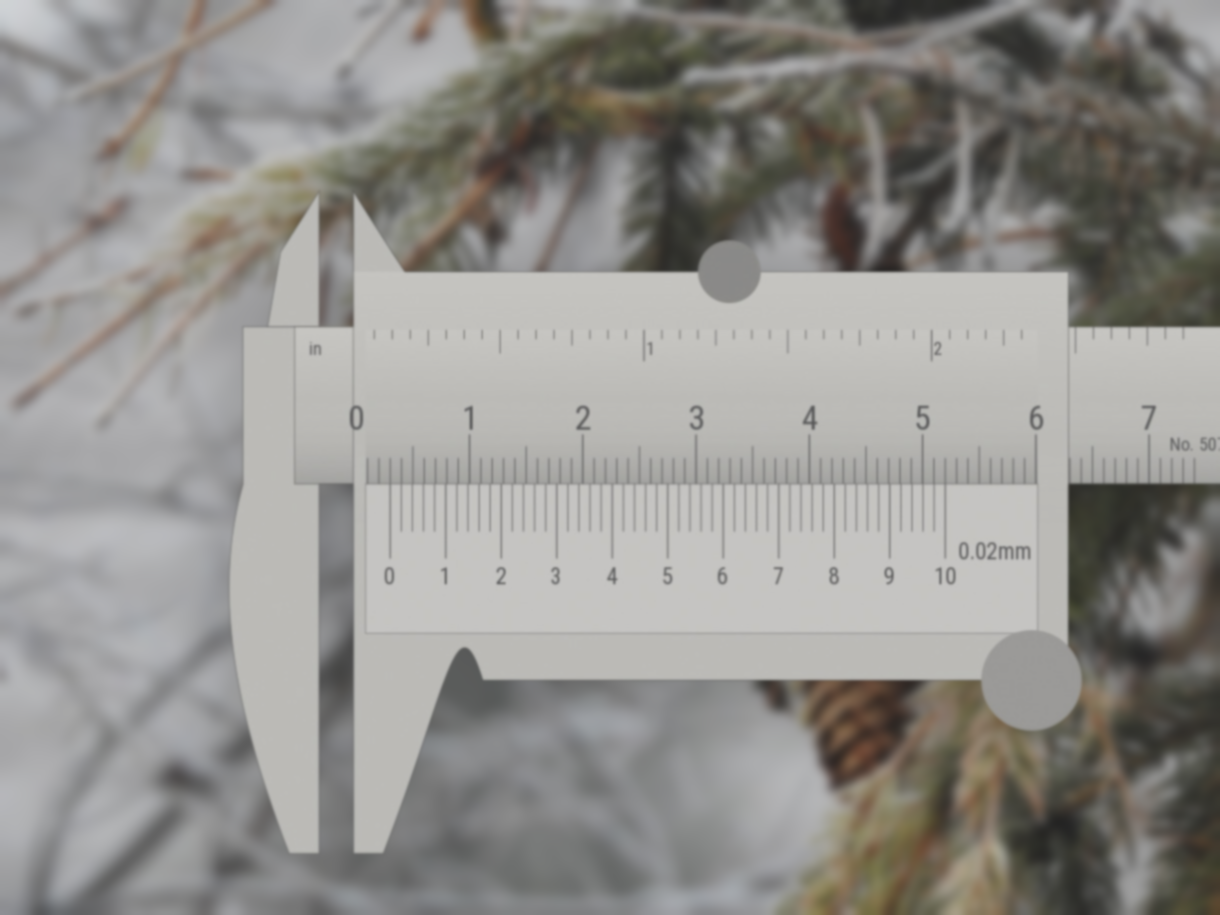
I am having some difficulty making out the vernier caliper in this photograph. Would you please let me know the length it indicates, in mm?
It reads 3.0 mm
